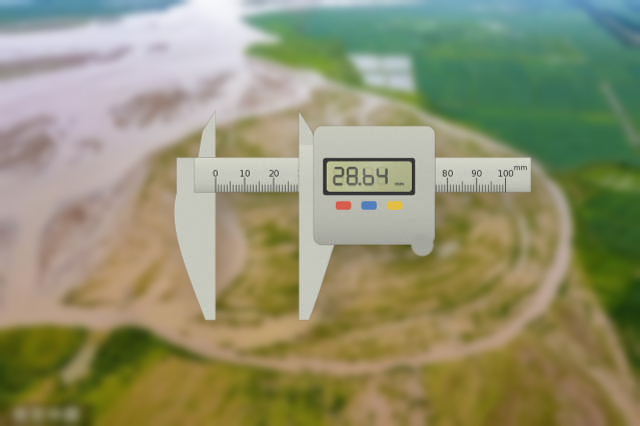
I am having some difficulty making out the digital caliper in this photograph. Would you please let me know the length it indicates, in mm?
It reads 28.64 mm
